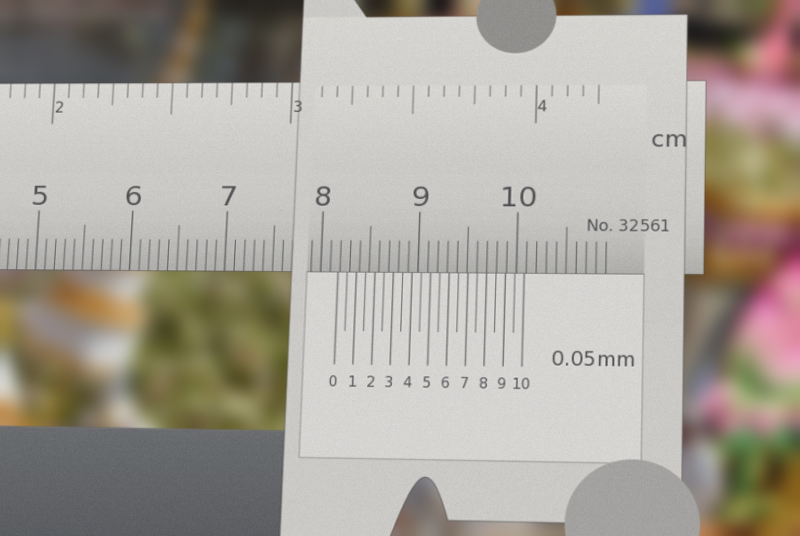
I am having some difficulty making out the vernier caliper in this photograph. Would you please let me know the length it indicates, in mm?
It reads 81.8 mm
